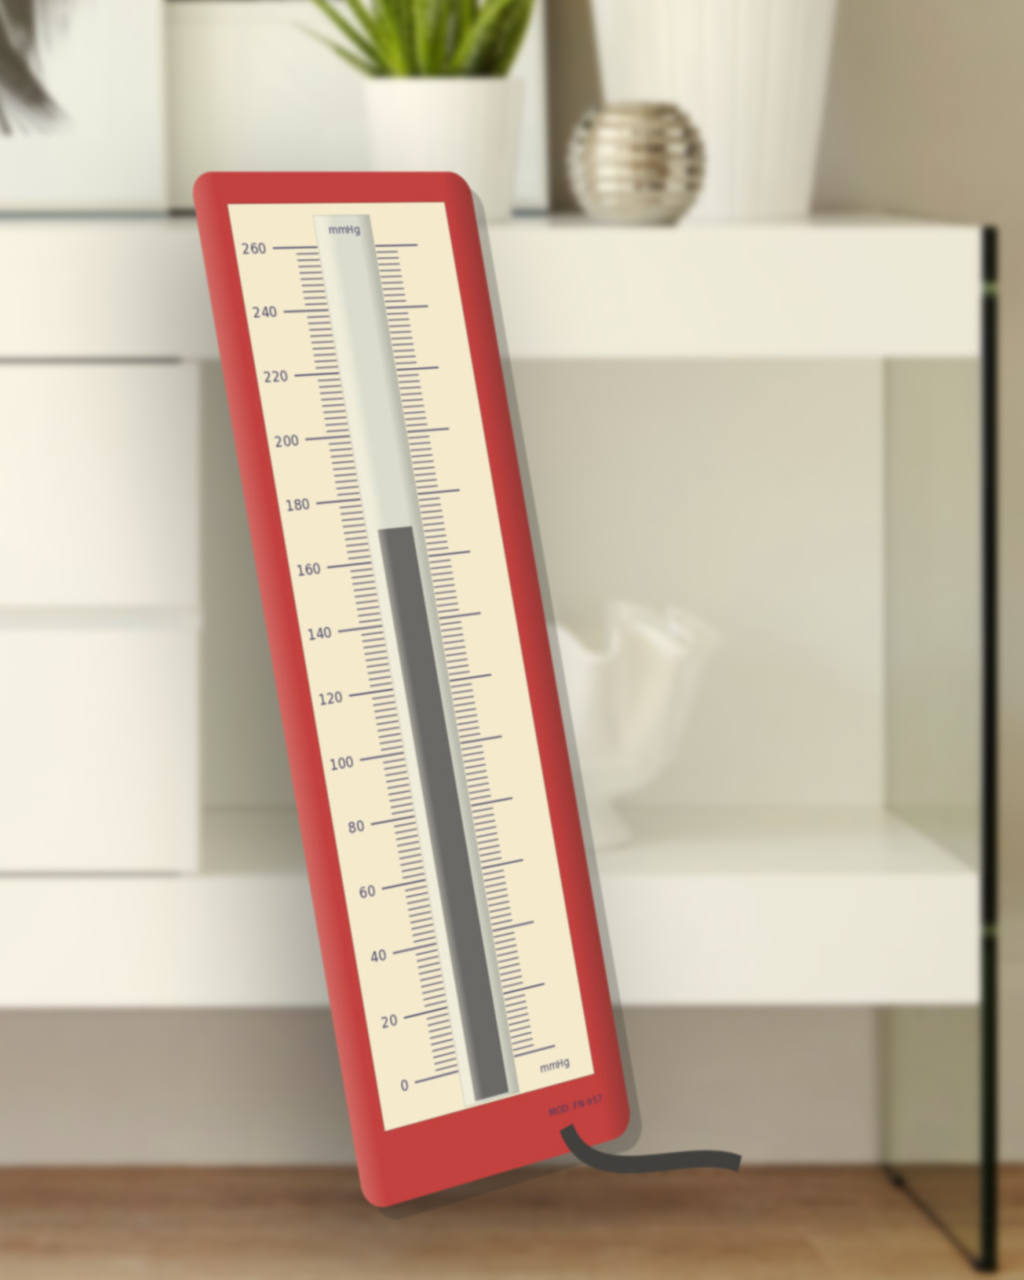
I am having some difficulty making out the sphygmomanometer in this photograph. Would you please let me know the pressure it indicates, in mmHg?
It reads 170 mmHg
